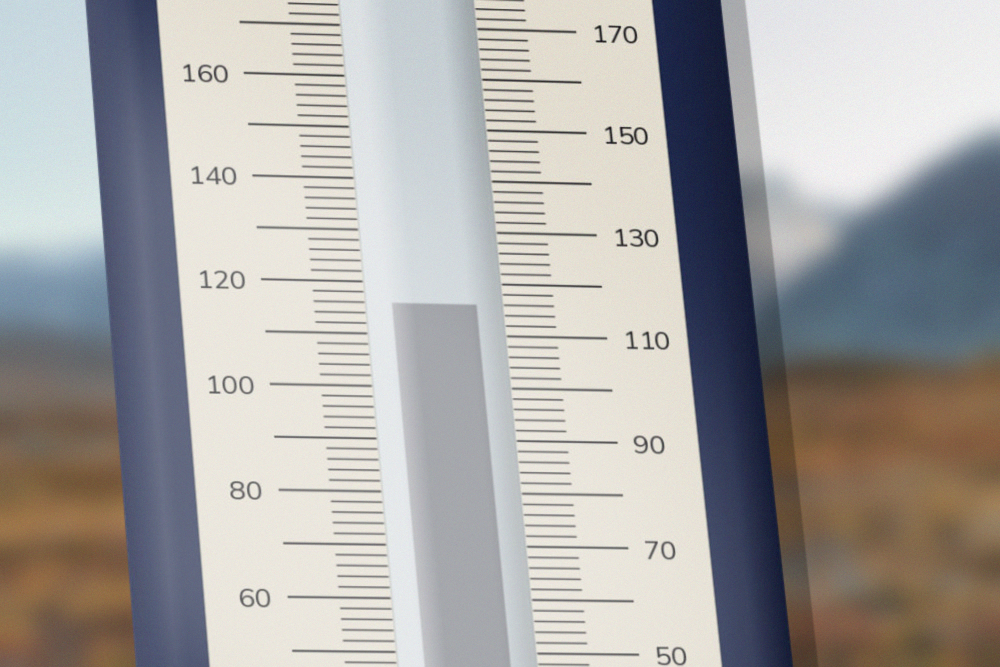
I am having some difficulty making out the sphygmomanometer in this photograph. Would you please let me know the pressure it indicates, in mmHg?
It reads 116 mmHg
